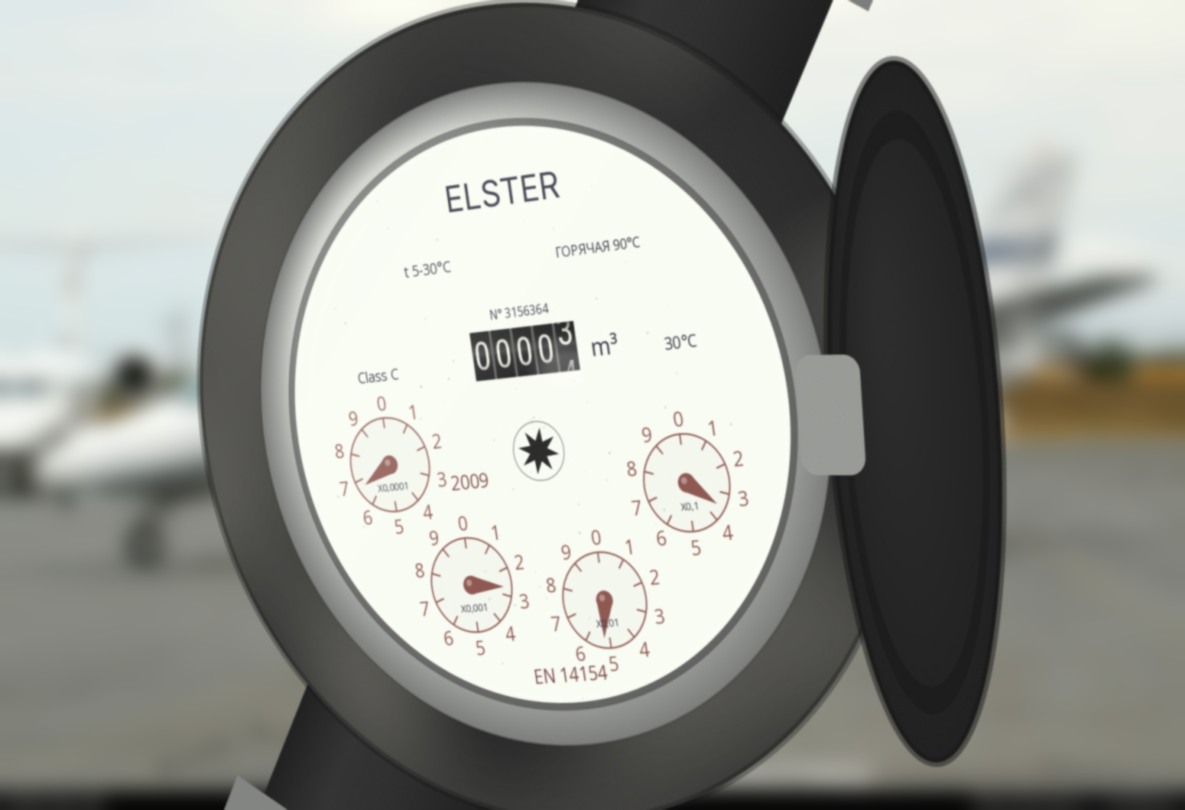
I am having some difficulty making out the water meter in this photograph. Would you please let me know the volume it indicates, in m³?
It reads 3.3526 m³
